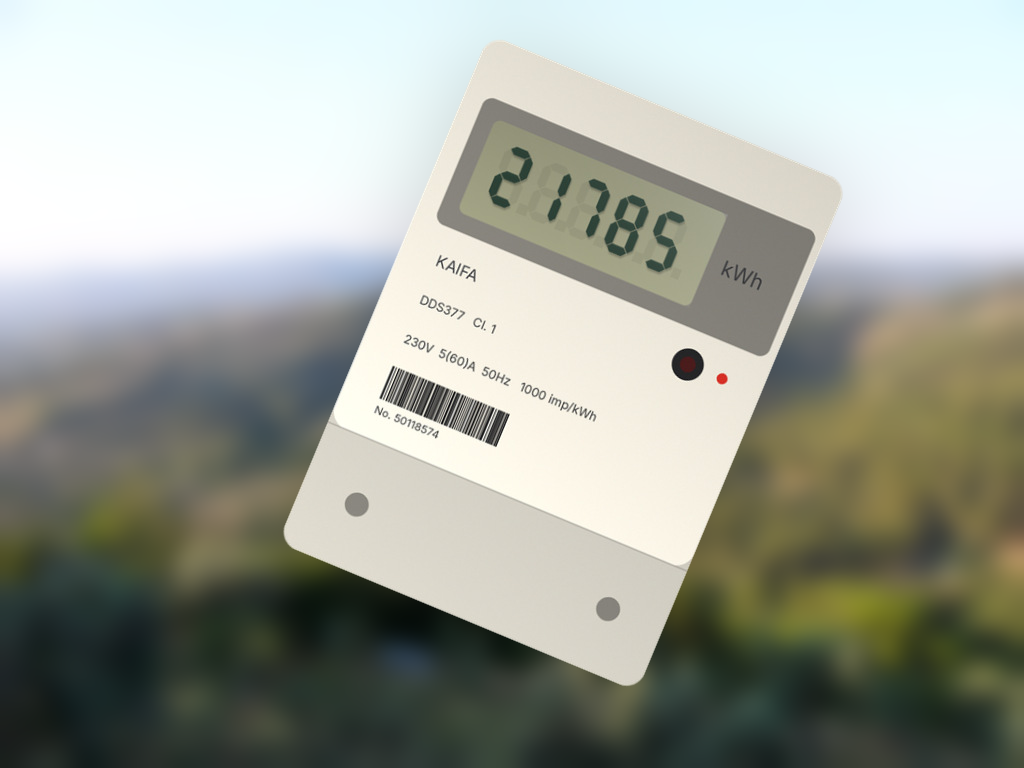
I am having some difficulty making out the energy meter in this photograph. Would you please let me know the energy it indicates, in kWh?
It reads 21785 kWh
